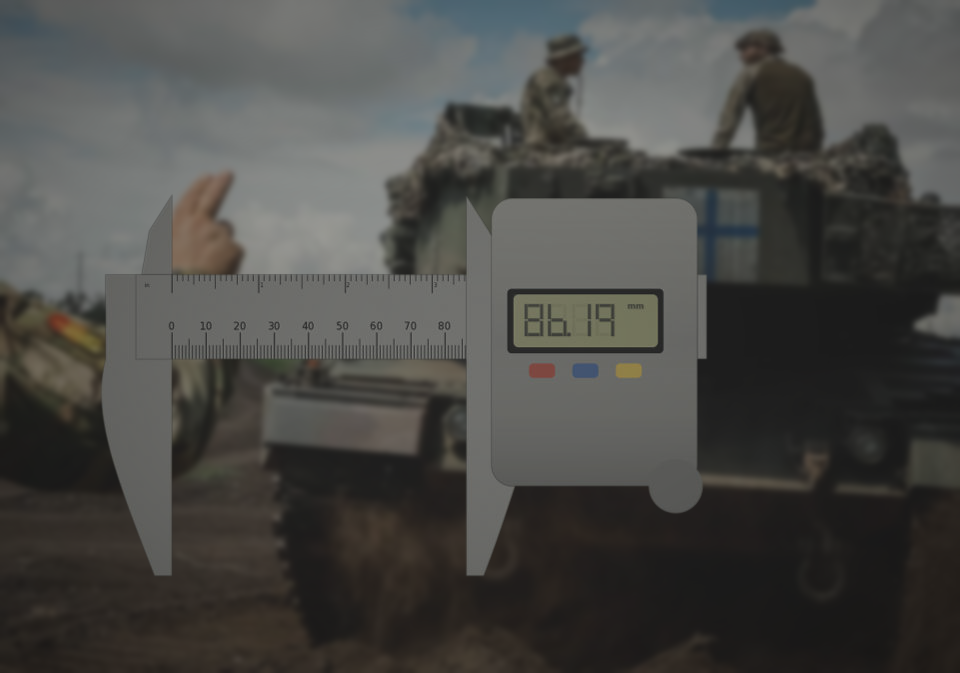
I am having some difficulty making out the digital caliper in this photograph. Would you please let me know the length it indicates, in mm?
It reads 86.19 mm
